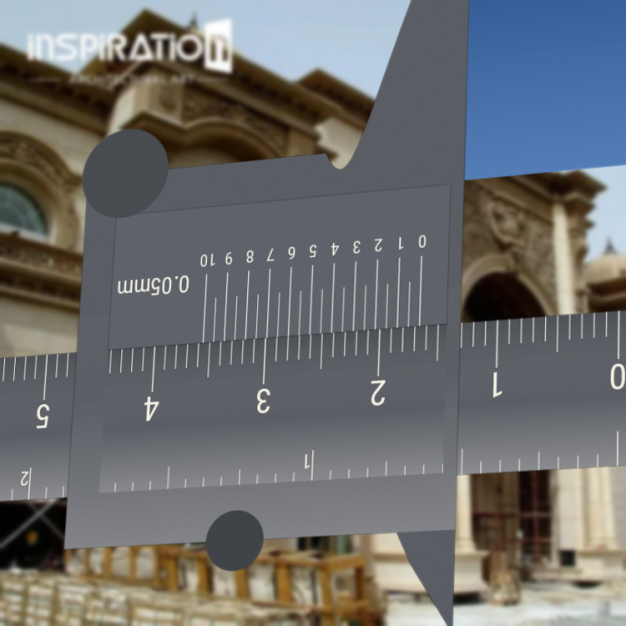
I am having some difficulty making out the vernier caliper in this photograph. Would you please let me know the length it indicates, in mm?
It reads 16.6 mm
